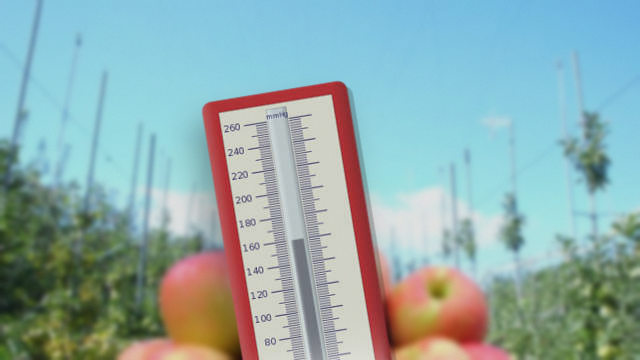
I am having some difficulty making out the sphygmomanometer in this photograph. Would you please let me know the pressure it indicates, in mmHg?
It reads 160 mmHg
